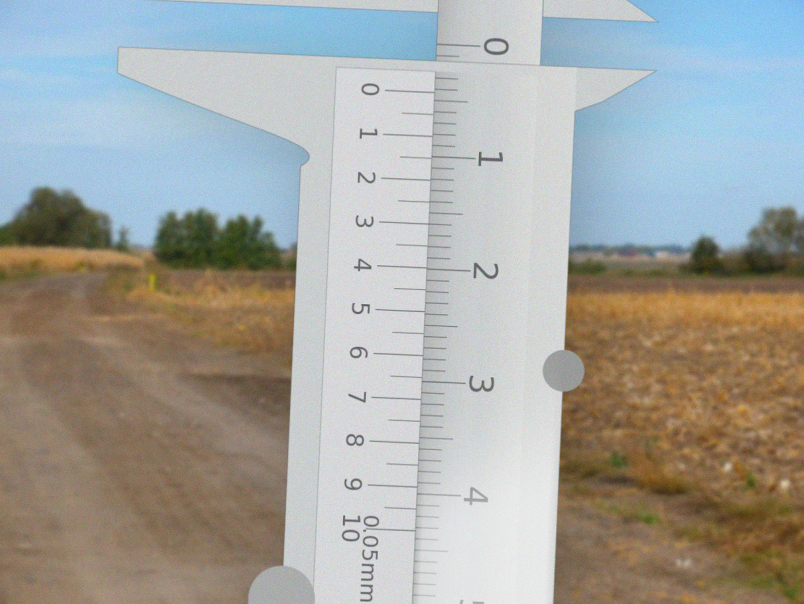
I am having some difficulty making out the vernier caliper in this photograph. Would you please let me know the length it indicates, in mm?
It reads 4.3 mm
